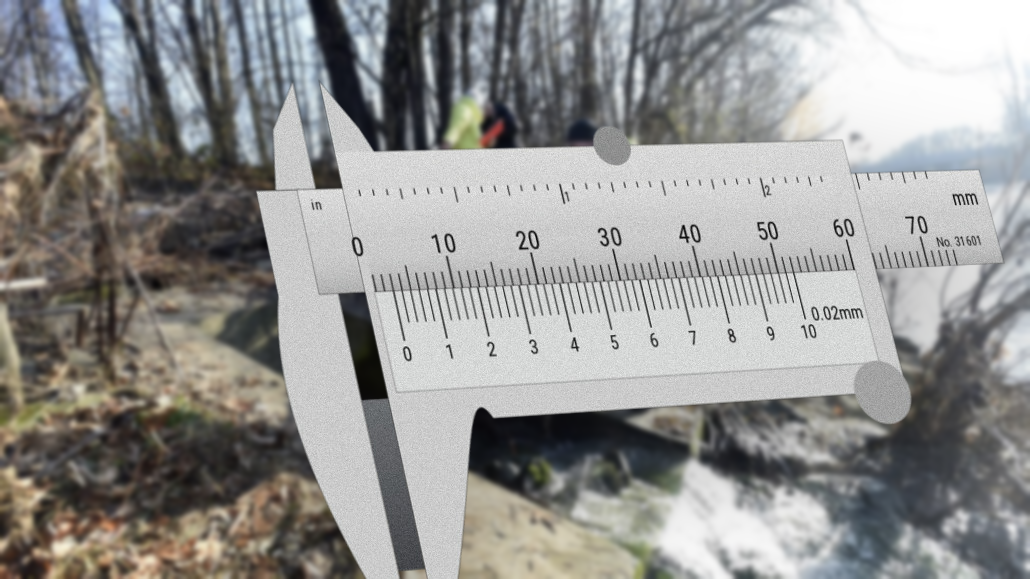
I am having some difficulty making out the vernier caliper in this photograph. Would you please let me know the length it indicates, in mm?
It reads 3.0 mm
